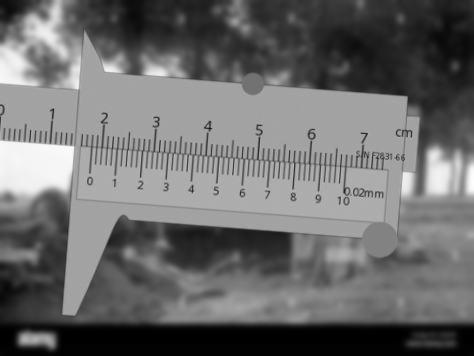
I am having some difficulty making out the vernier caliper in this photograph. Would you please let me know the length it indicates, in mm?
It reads 18.0 mm
